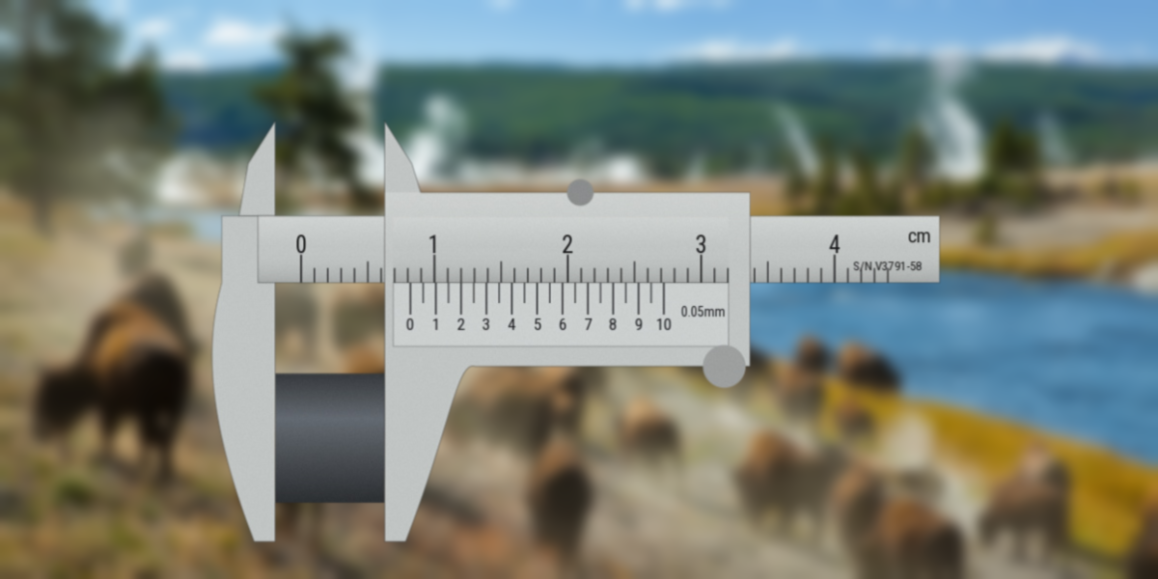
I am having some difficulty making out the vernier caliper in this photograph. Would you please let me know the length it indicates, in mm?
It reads 8.2 mm
